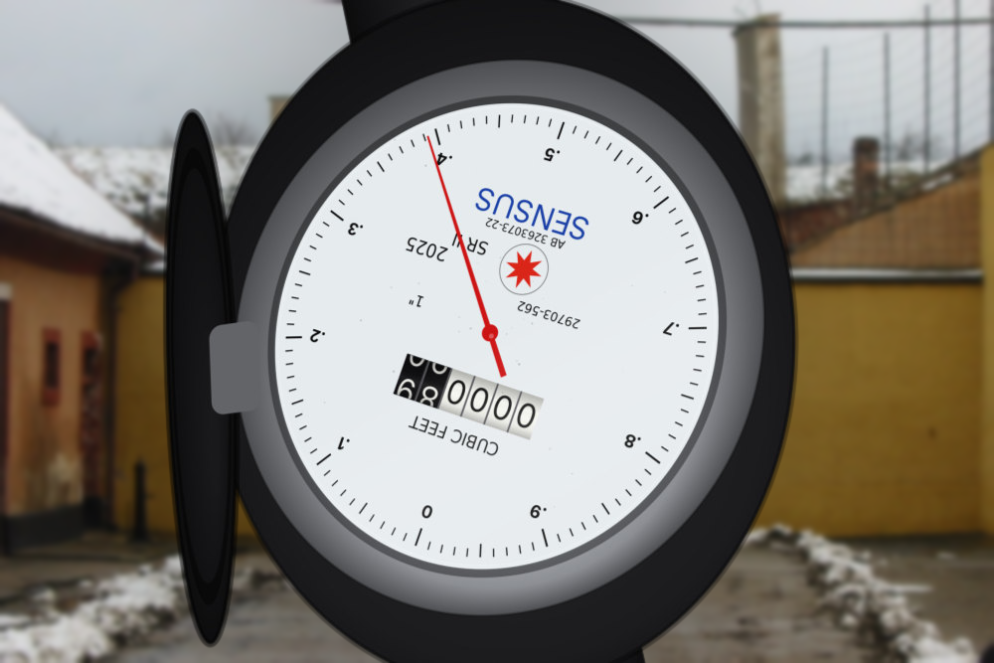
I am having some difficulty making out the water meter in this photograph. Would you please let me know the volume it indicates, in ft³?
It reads 89.39 ft³
